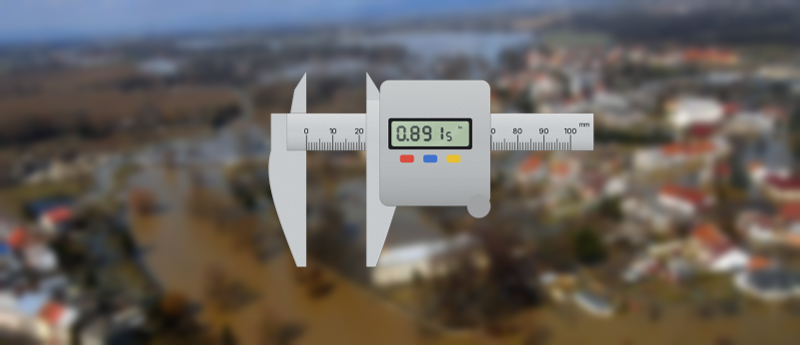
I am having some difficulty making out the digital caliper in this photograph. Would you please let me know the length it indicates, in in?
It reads 0.8915 in
